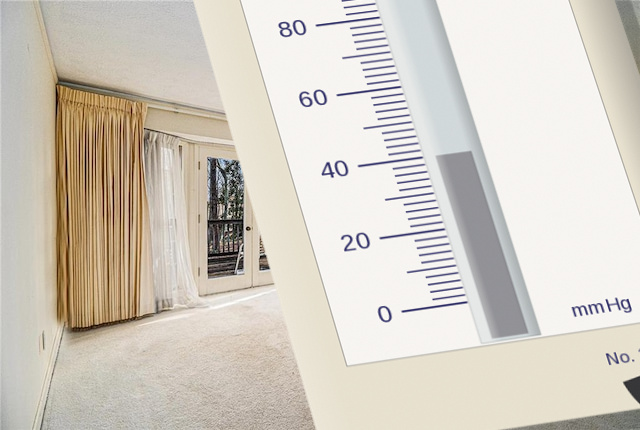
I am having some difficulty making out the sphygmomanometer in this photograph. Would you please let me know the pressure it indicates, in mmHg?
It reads 40 mmHg
